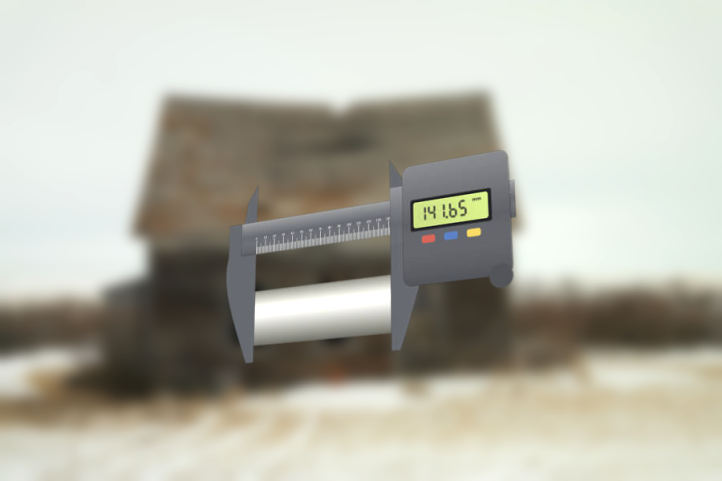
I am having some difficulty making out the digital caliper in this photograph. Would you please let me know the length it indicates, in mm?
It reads 141.65 mm
